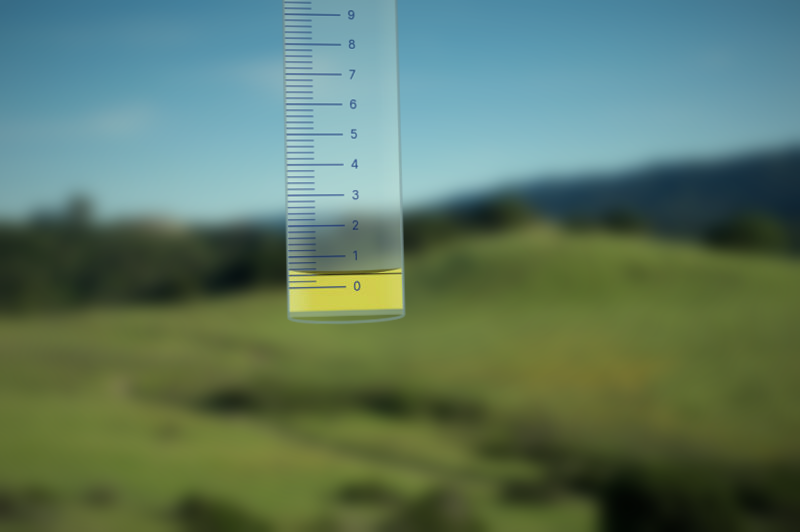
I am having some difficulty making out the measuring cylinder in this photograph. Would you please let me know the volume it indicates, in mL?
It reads 0.4 mL
